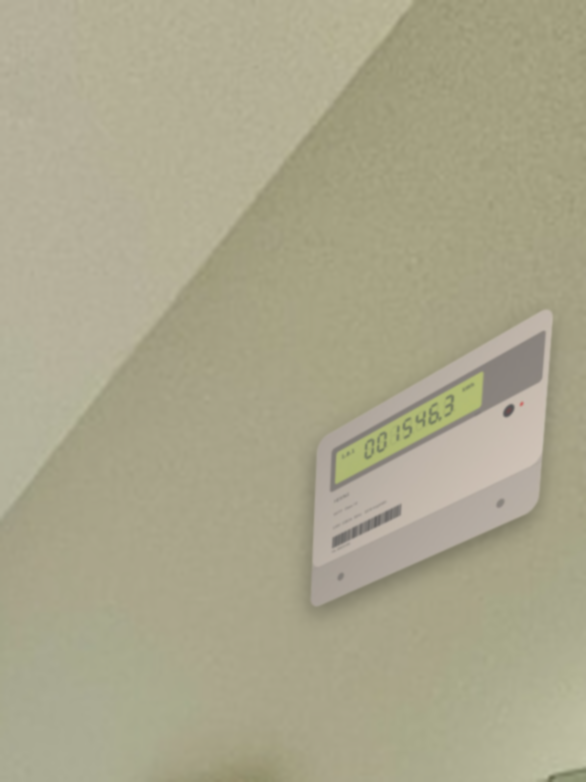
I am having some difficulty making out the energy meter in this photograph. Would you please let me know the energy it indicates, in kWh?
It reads 1546.3 kWh
